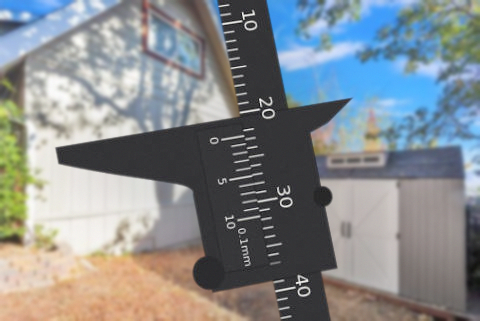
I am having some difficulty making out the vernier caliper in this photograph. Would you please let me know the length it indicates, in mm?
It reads 22.6 mm
